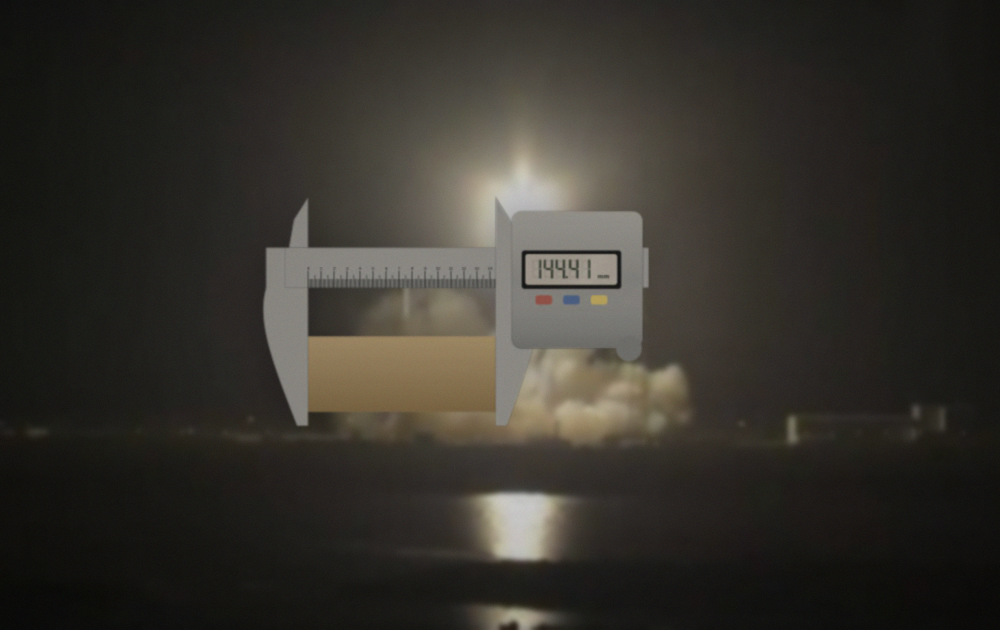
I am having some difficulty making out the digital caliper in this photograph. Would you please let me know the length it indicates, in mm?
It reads 144.41 mm
